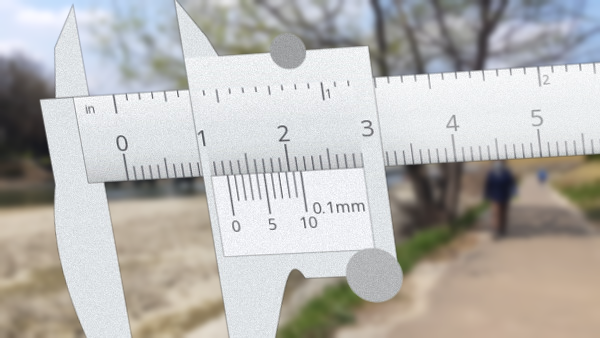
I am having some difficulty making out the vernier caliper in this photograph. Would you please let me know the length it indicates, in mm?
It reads 12.4 mm
